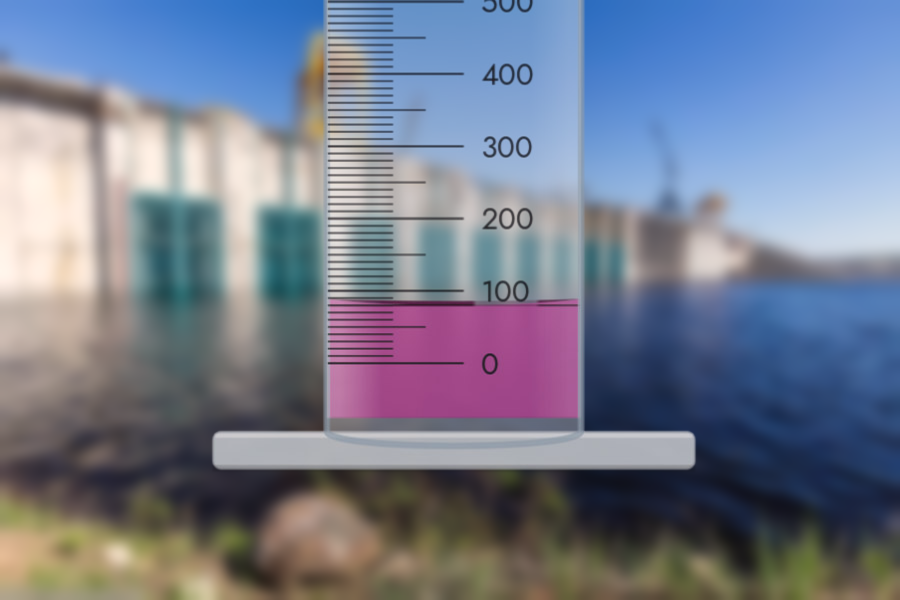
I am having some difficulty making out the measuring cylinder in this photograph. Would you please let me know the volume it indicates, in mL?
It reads 80 mL
